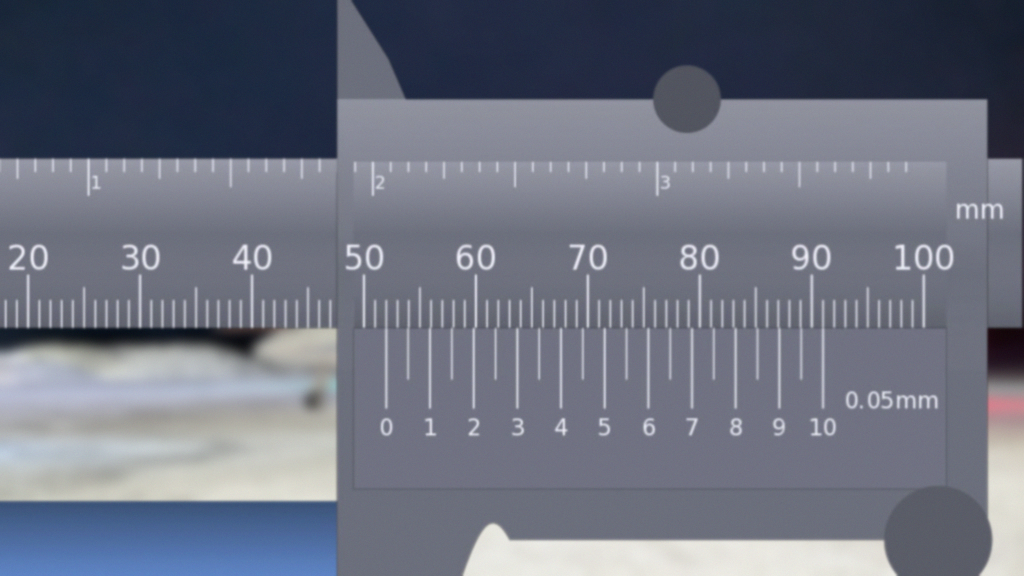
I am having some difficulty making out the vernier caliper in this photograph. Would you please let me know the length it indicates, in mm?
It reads 52.0 mm
